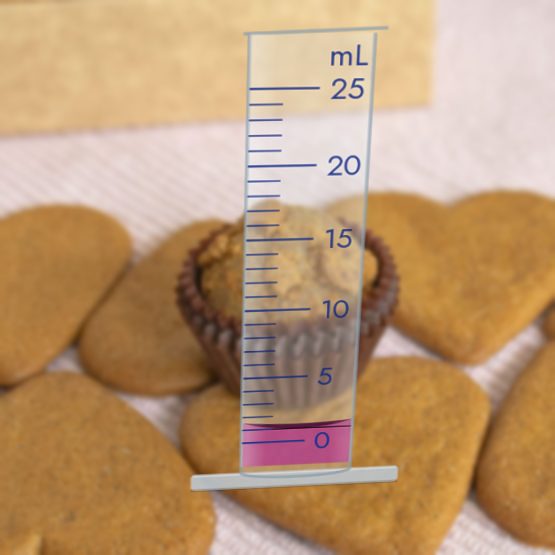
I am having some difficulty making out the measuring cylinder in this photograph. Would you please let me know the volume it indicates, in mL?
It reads 1 mL
